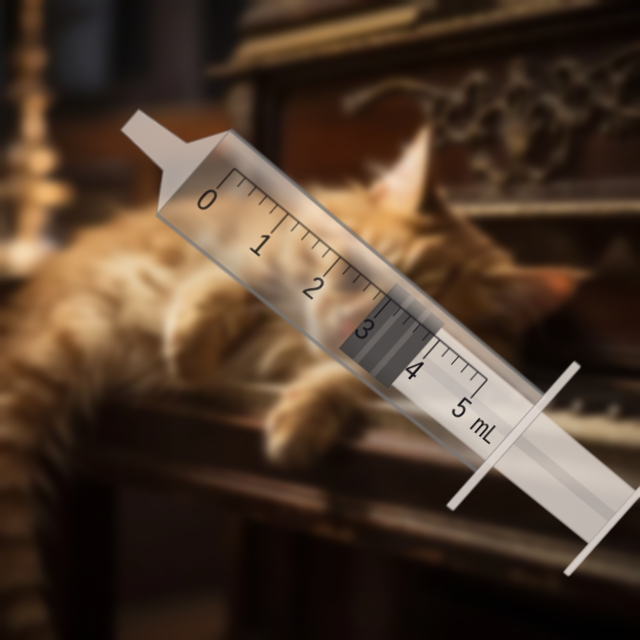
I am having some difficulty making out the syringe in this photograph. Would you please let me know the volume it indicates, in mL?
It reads 2.9 mL
